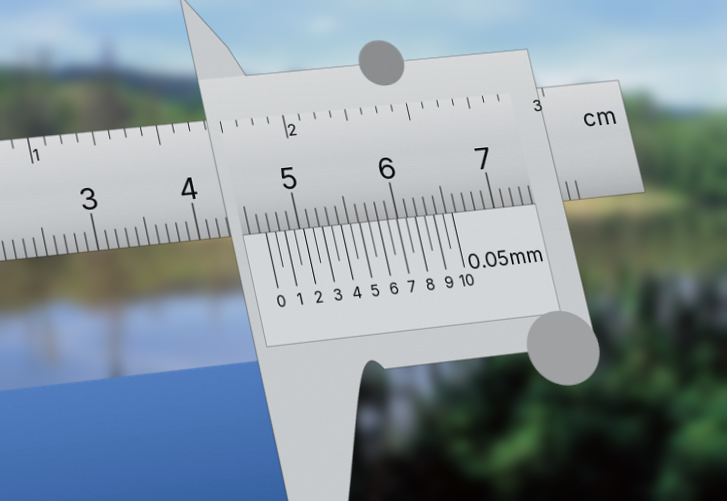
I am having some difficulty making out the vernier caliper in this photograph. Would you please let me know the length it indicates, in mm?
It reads 46.6 mm
